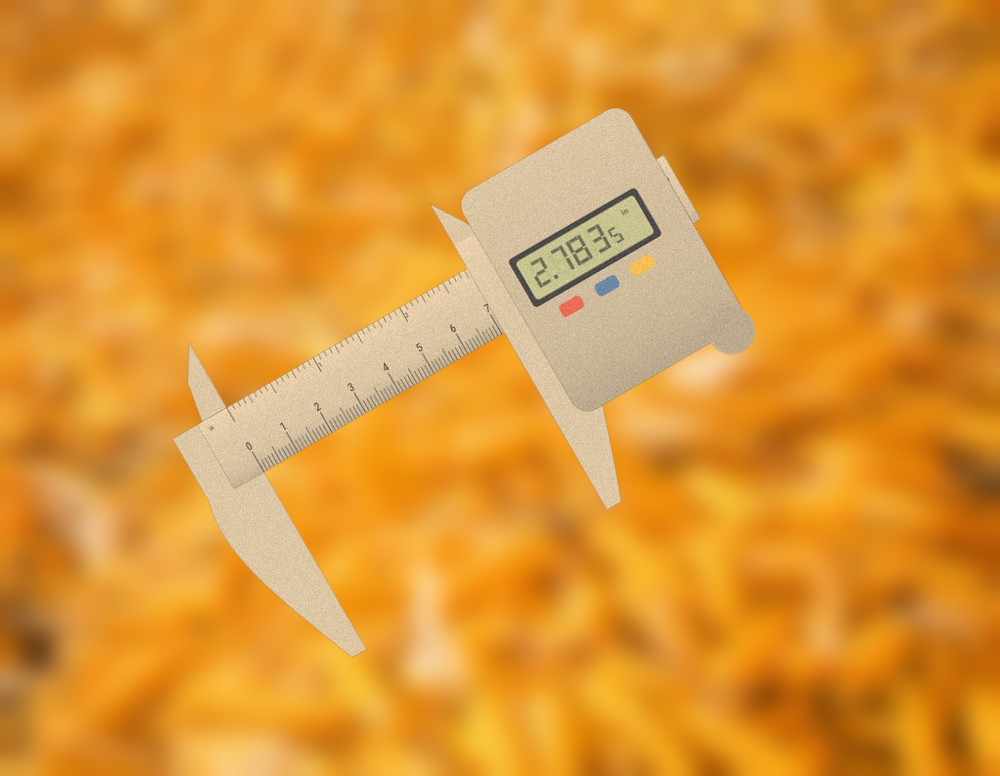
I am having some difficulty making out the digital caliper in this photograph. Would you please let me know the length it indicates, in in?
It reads 2.7835 in
